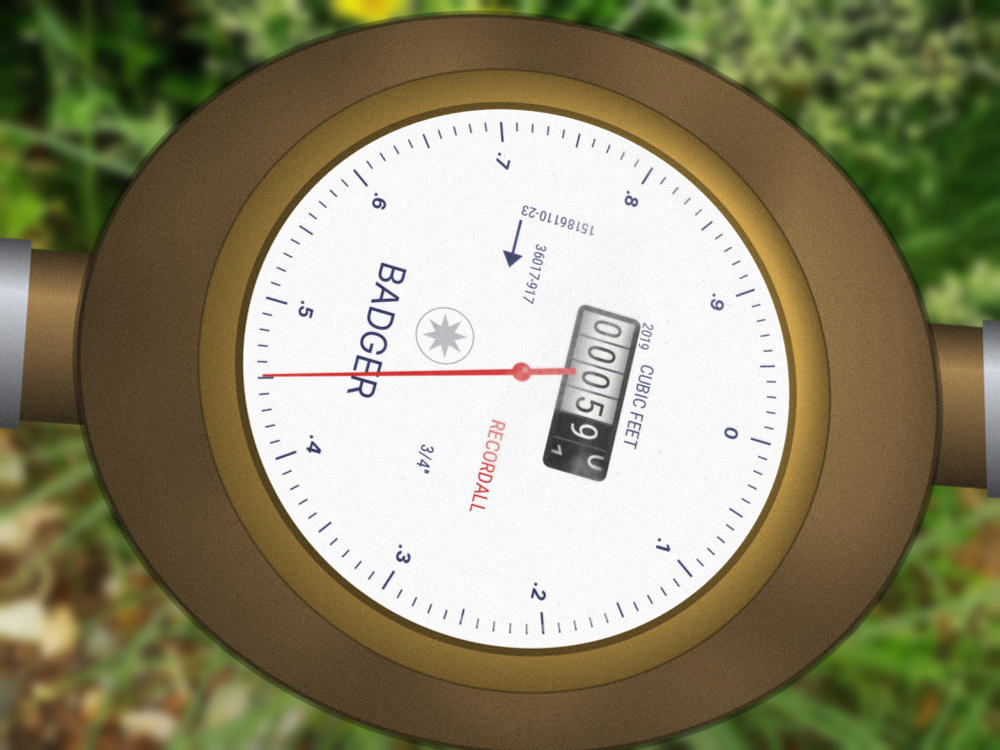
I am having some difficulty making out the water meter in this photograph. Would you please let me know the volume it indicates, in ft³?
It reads 590.45 ft³
